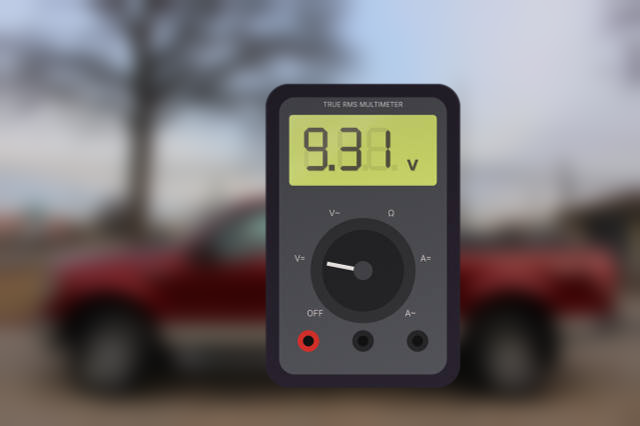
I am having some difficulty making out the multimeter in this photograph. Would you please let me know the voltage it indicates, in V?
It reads 9.31 V
